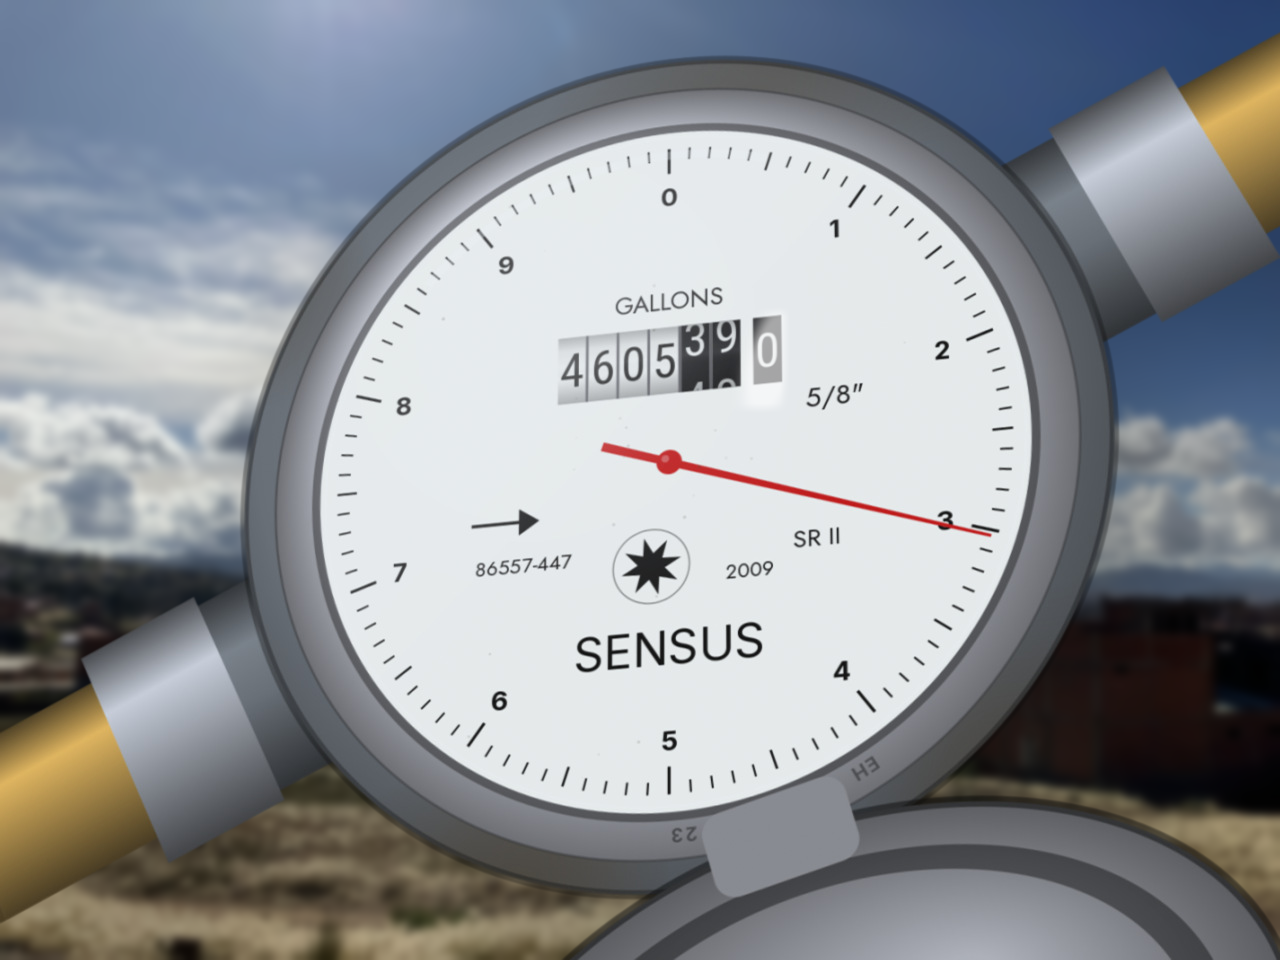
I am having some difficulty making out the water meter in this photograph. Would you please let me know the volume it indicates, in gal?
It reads 4605393.0 gal
